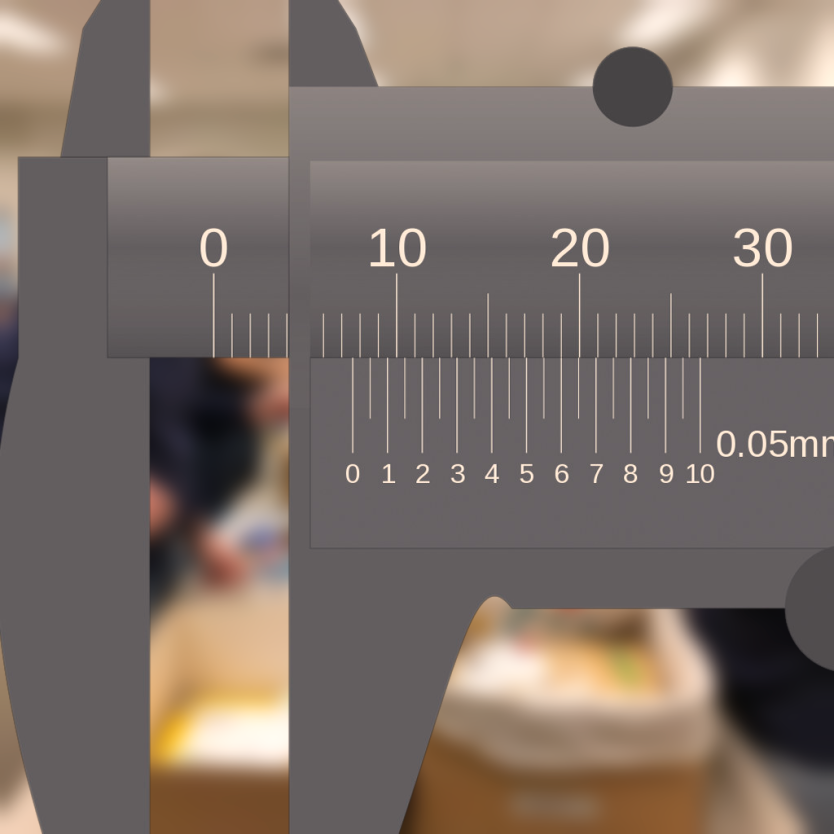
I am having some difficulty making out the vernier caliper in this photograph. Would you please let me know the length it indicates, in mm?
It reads 7.6 mm
